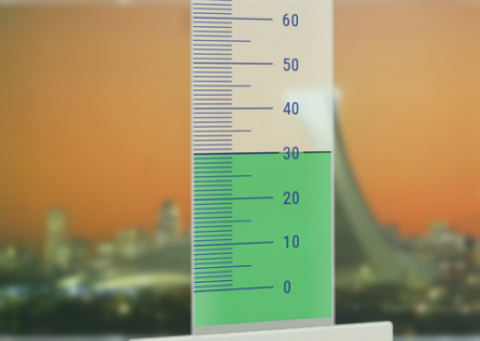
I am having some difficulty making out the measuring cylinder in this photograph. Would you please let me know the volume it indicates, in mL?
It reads 30 mL
